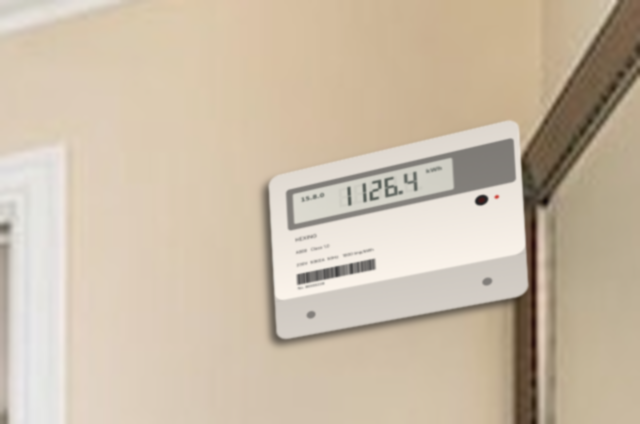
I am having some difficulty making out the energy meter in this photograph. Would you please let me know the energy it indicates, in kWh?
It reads 1126.4 kWh
